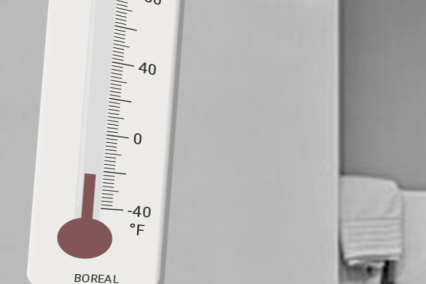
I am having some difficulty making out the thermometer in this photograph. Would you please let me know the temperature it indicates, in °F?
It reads -22 °F
